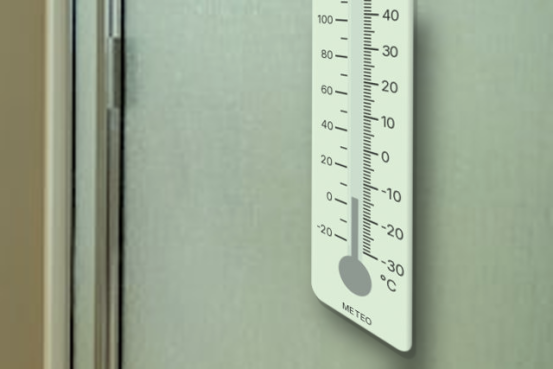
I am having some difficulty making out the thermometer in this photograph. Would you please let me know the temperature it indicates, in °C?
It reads -15 °C
